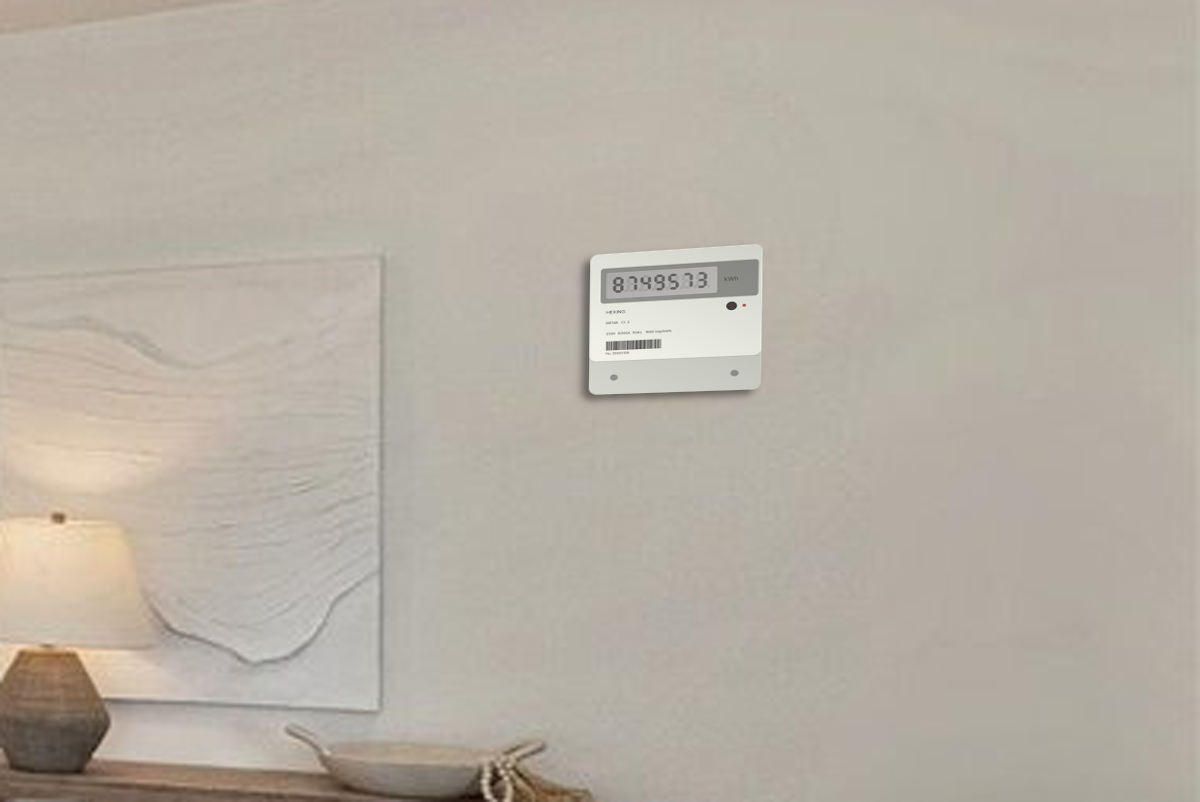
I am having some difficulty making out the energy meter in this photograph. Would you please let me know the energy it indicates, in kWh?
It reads 8749573 kWh
